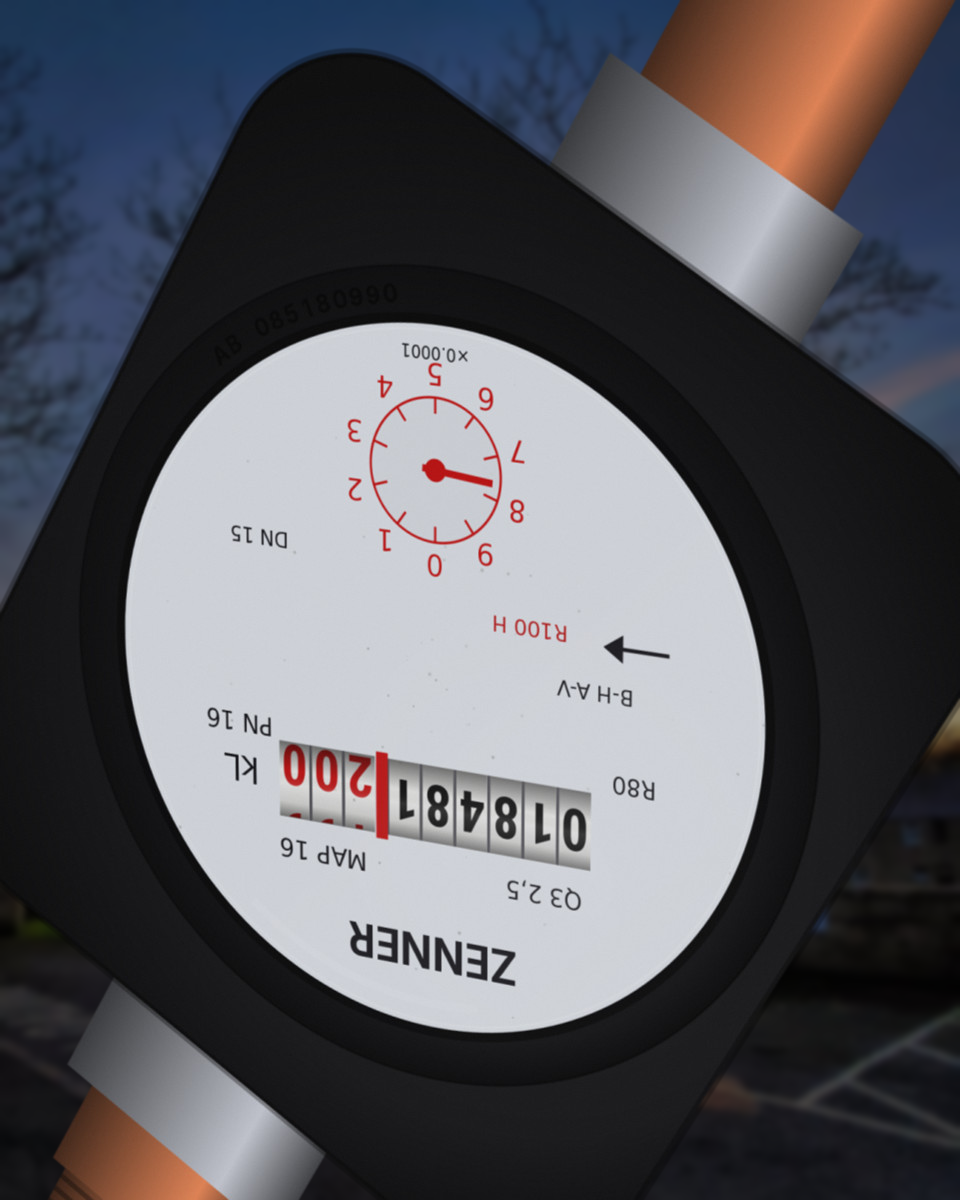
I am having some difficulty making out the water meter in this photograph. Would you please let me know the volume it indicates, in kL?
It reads 18481.1997 kL
